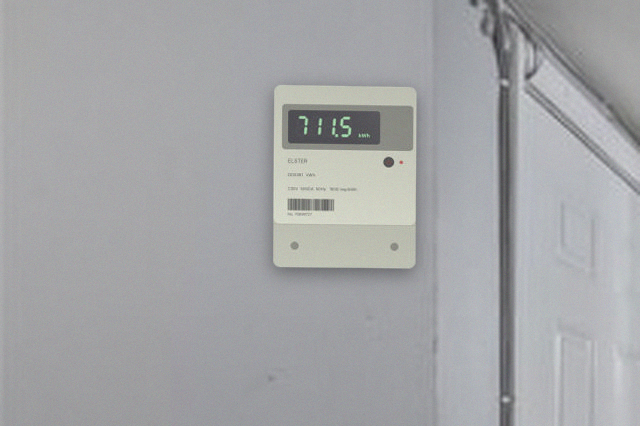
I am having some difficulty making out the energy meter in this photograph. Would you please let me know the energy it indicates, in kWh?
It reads 711.5 kWh
